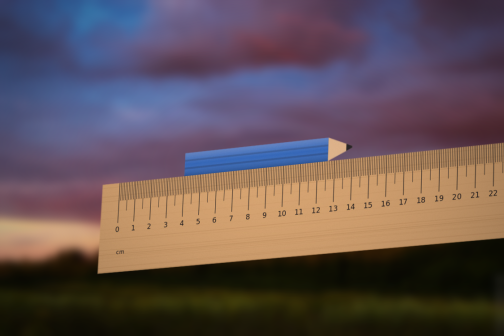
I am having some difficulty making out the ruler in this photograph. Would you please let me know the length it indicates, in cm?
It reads 10 cm
